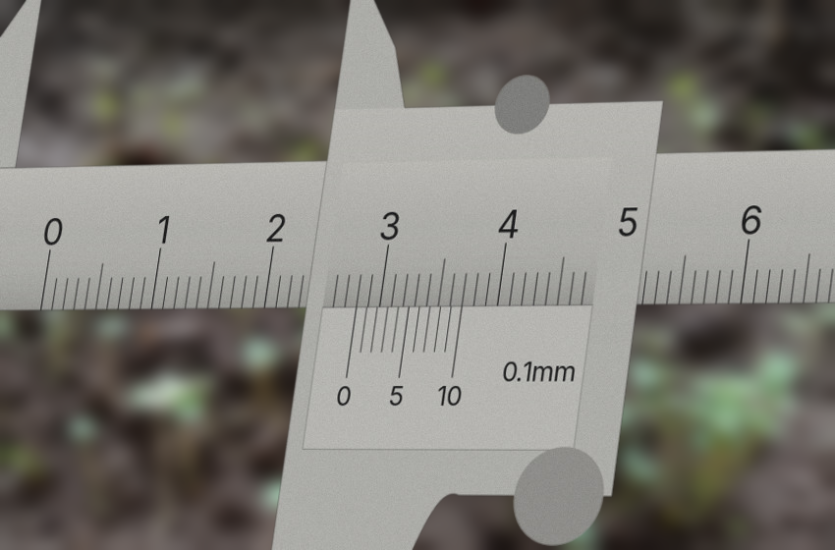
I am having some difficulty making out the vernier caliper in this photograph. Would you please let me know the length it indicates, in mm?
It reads 28.0 mm
